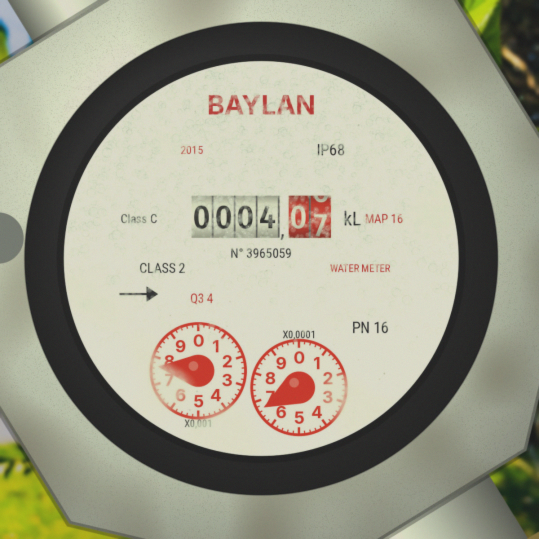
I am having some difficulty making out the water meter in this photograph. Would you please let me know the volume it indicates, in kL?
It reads 4.0676 kL
